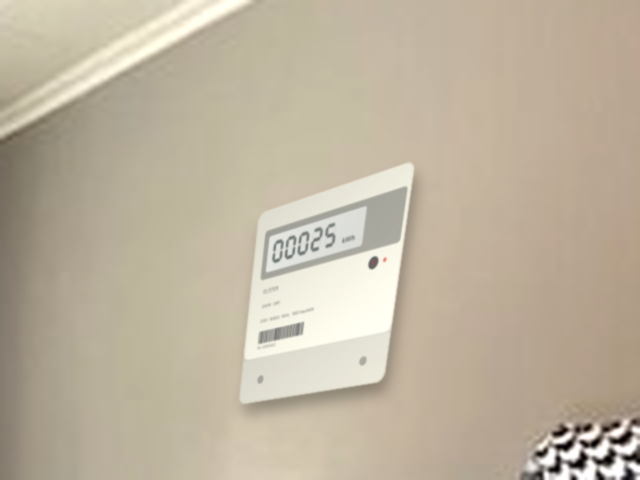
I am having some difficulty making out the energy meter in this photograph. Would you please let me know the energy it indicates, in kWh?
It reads 25 kWh
